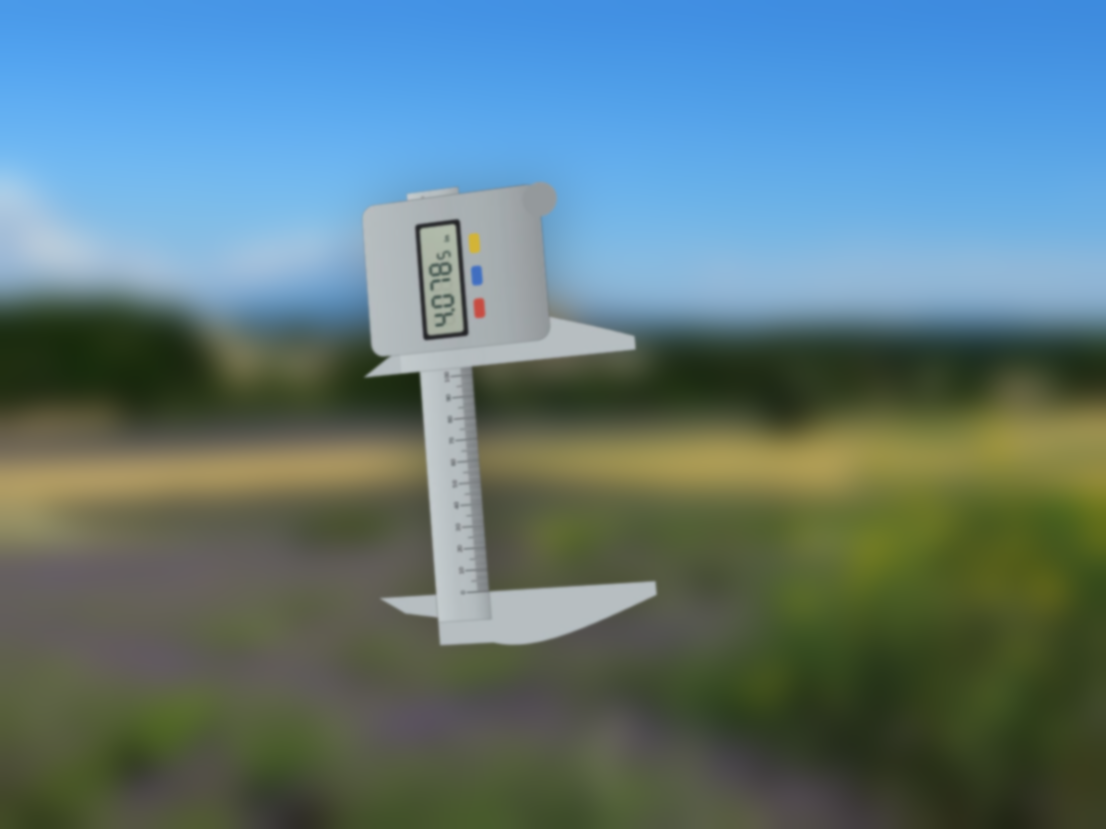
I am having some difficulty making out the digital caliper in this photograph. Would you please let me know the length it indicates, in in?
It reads 4.0785 in
